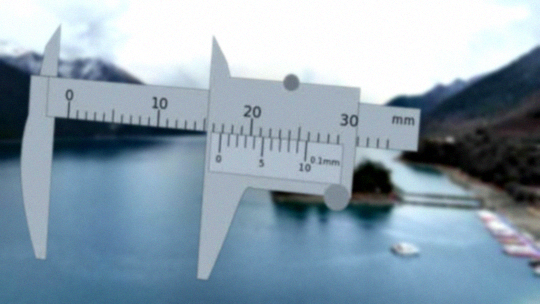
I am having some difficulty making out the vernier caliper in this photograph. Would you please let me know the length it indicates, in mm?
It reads 16.8 mm
